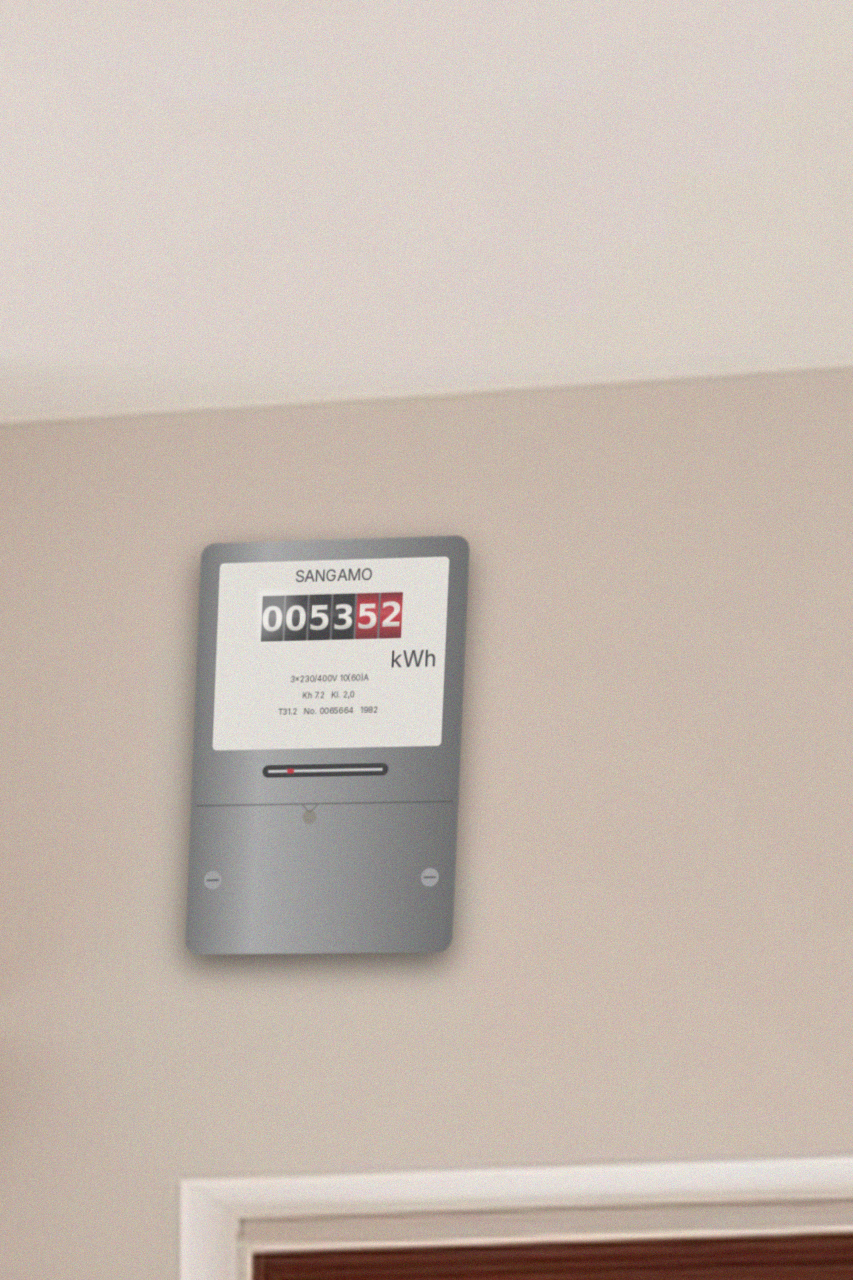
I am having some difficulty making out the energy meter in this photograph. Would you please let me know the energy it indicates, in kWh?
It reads 53.52 kWh
